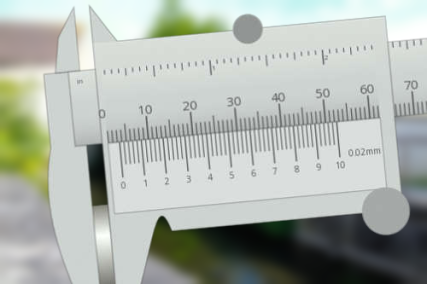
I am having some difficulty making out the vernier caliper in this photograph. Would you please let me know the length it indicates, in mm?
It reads 3.5 mm
